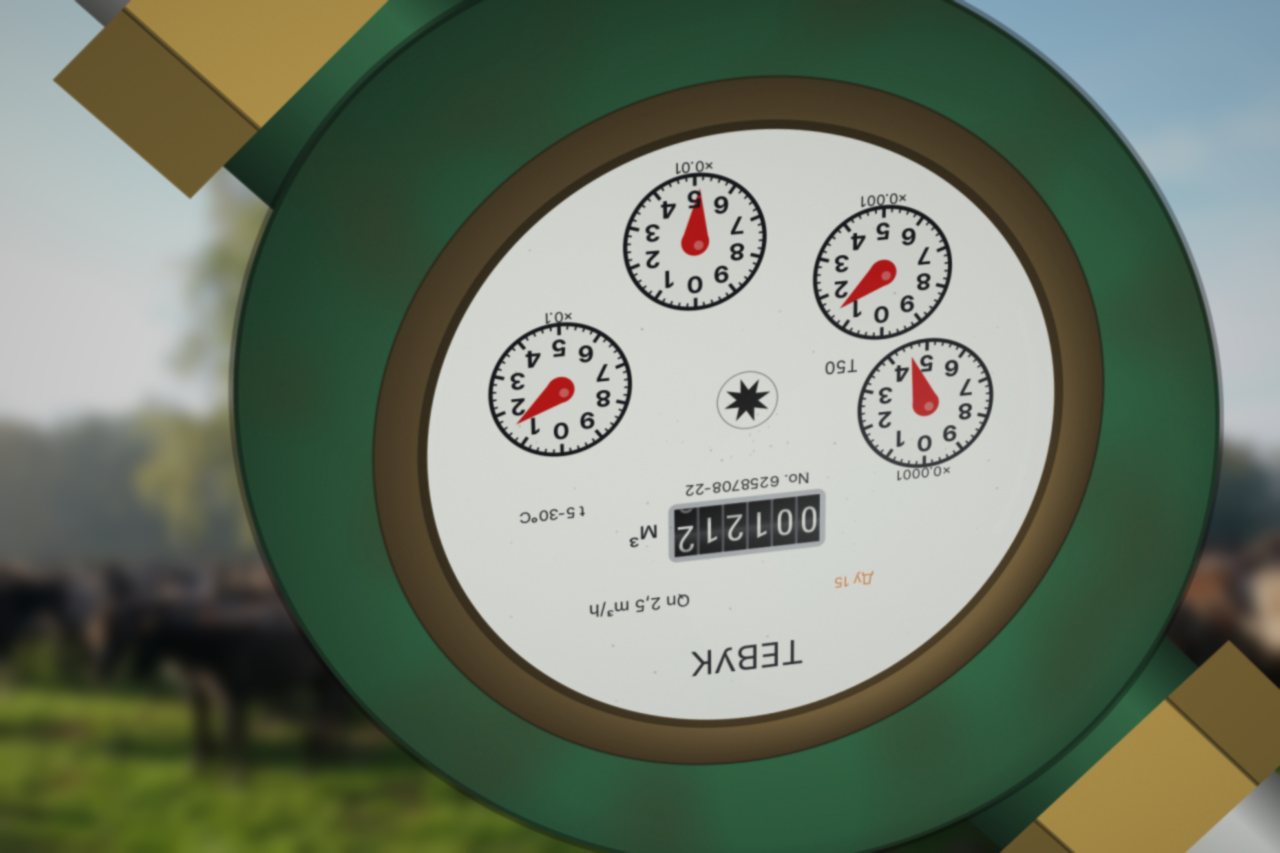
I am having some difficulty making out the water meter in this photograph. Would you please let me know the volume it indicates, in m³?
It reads 1212.1514 m³
